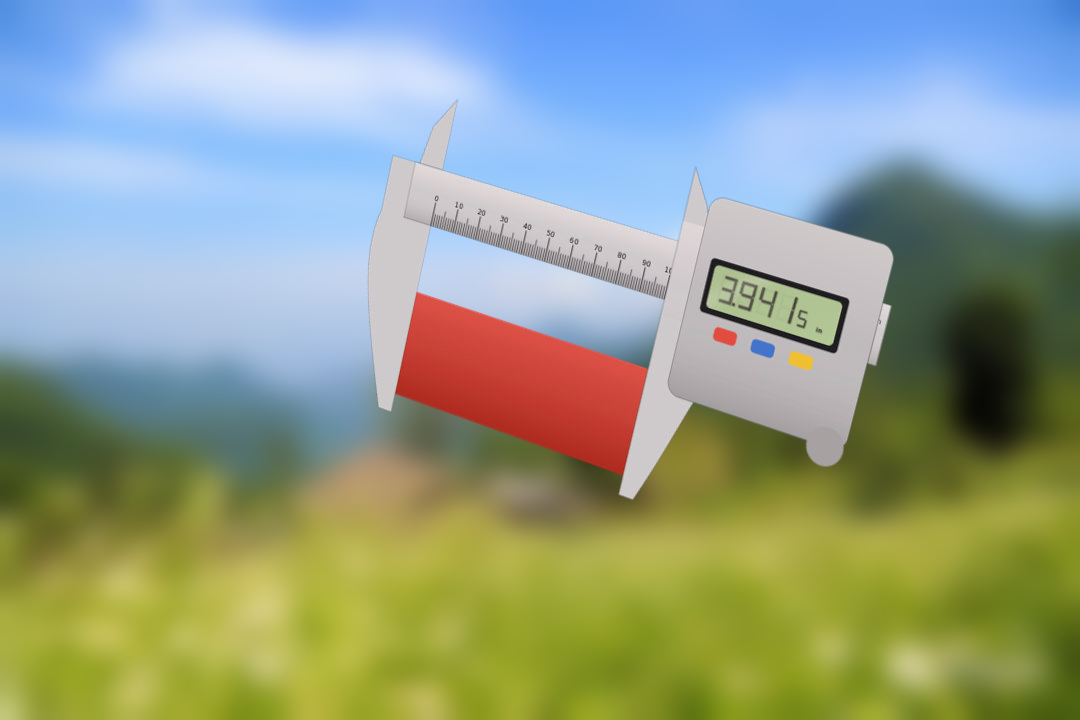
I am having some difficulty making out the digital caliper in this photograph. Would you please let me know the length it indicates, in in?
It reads 3.9415 in
